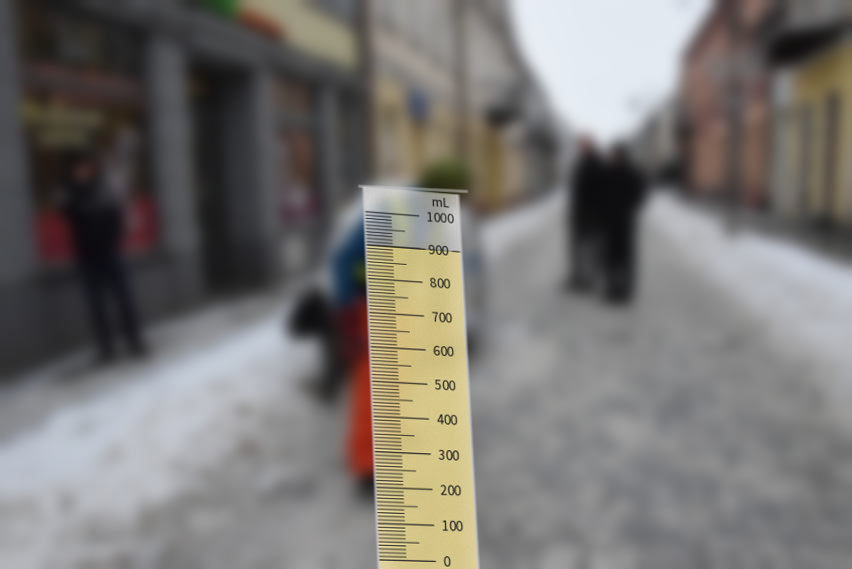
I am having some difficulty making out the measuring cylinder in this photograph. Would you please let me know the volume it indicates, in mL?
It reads 900 mL
